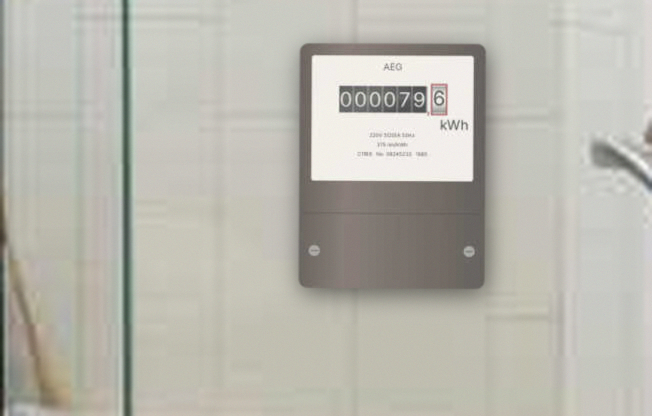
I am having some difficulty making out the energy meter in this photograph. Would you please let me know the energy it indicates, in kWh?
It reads 79.6 kWh
